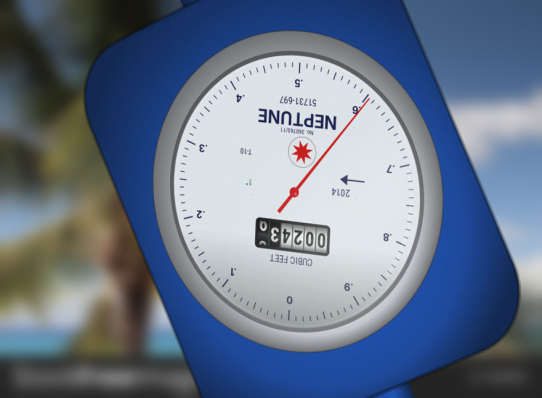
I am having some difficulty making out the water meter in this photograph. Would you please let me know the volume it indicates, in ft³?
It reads 2438.60 ft³
